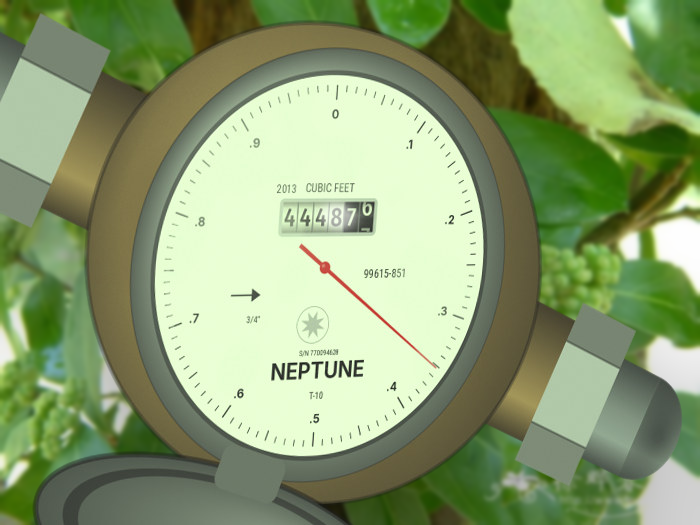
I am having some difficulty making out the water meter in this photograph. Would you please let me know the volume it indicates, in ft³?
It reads 444876.35 ft³
